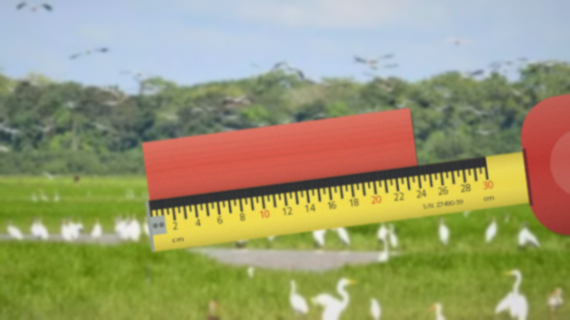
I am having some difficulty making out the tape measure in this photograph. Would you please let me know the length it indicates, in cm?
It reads 24 cm
